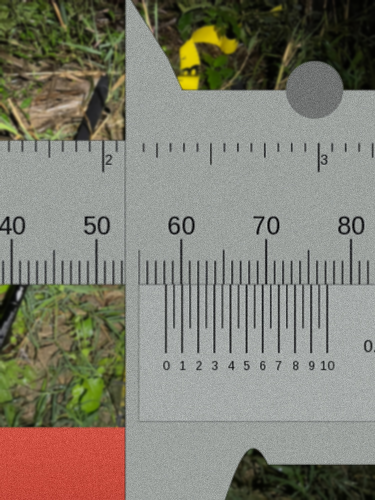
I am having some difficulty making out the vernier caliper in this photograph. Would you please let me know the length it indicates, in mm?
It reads 58.2 mm
